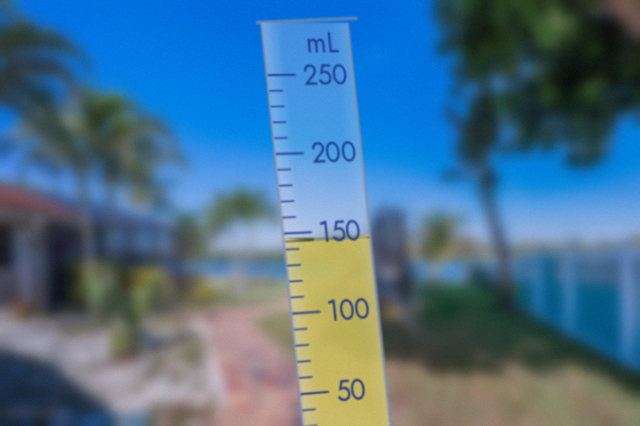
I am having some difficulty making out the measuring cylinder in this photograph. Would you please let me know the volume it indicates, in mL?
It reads 145 mL
